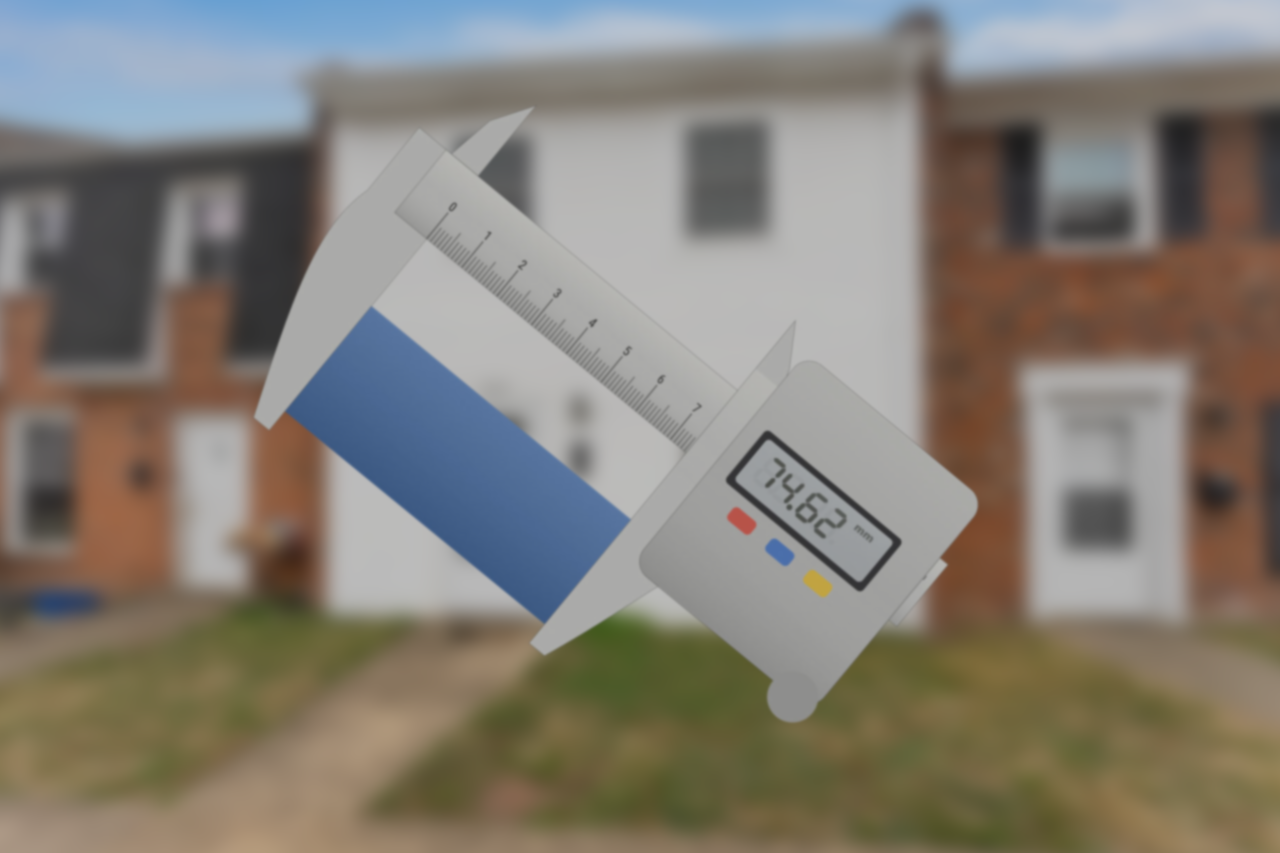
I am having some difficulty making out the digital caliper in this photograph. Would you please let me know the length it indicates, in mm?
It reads 74.62 mm
